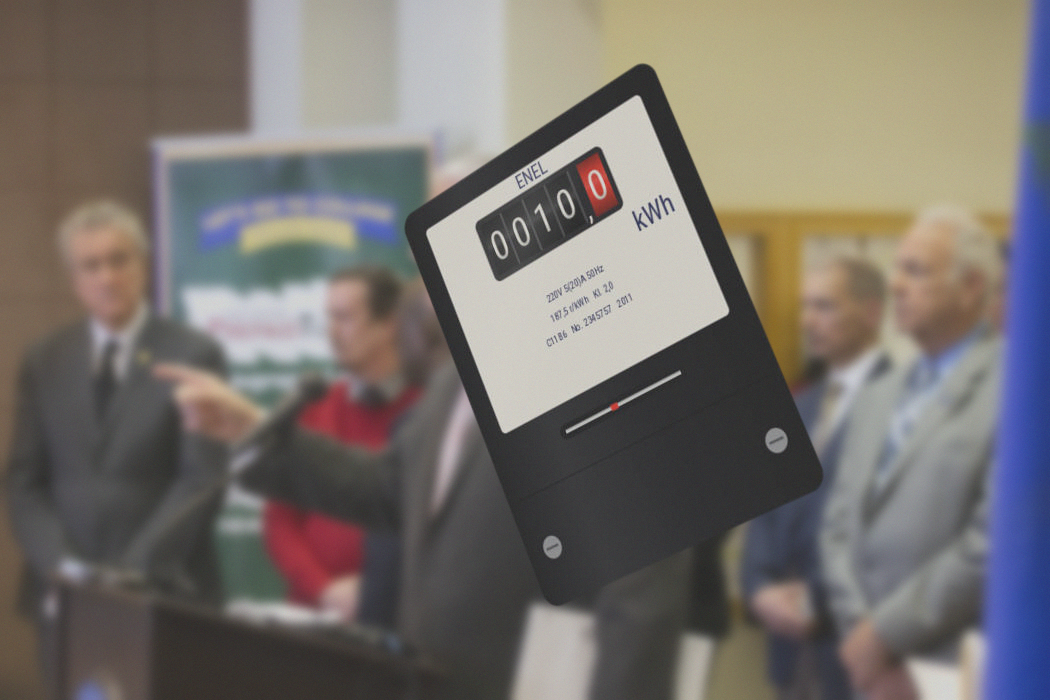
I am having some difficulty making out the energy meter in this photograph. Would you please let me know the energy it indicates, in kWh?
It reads 10.0 kWh
